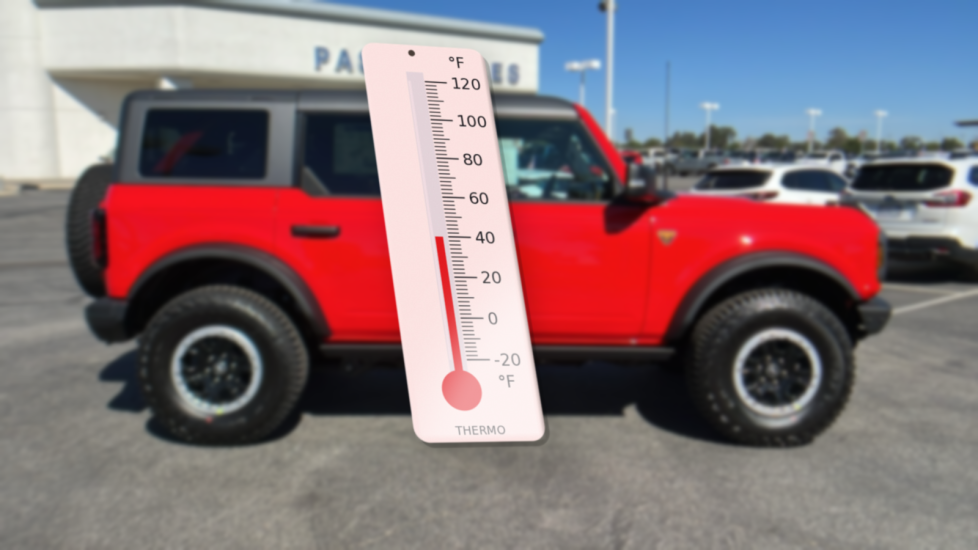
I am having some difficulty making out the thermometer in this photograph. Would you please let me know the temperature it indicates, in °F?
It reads 40 °F
